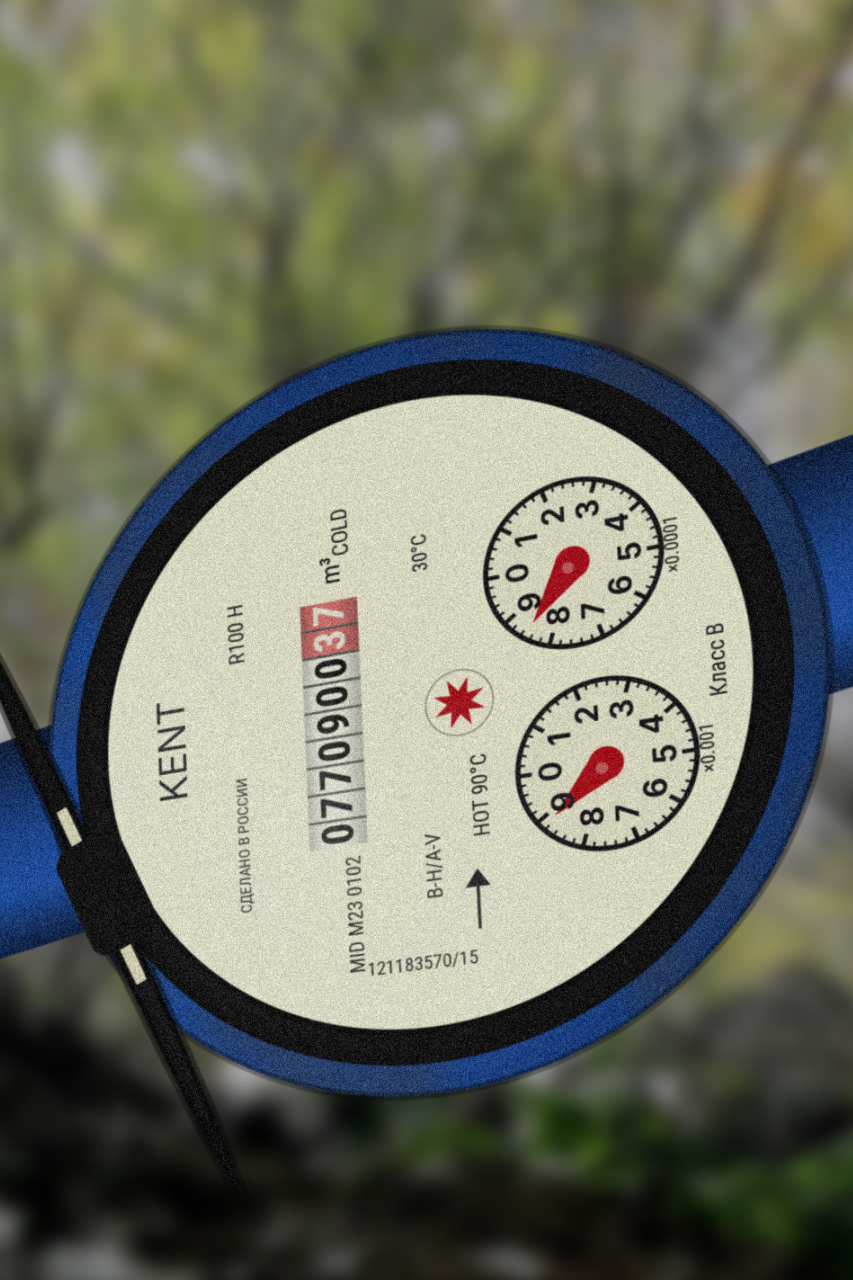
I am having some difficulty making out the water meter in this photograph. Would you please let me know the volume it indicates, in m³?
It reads 770900.3788 m³
